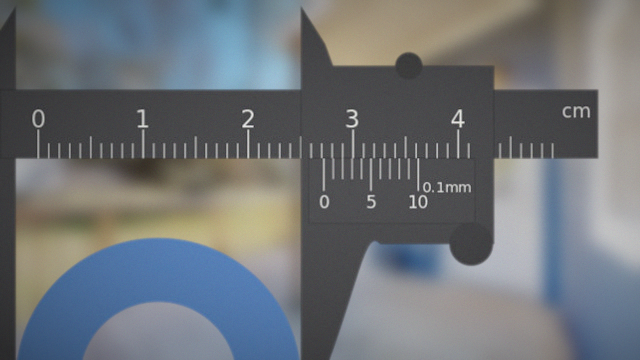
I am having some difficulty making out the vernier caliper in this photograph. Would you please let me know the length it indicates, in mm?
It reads 27.2 mm
